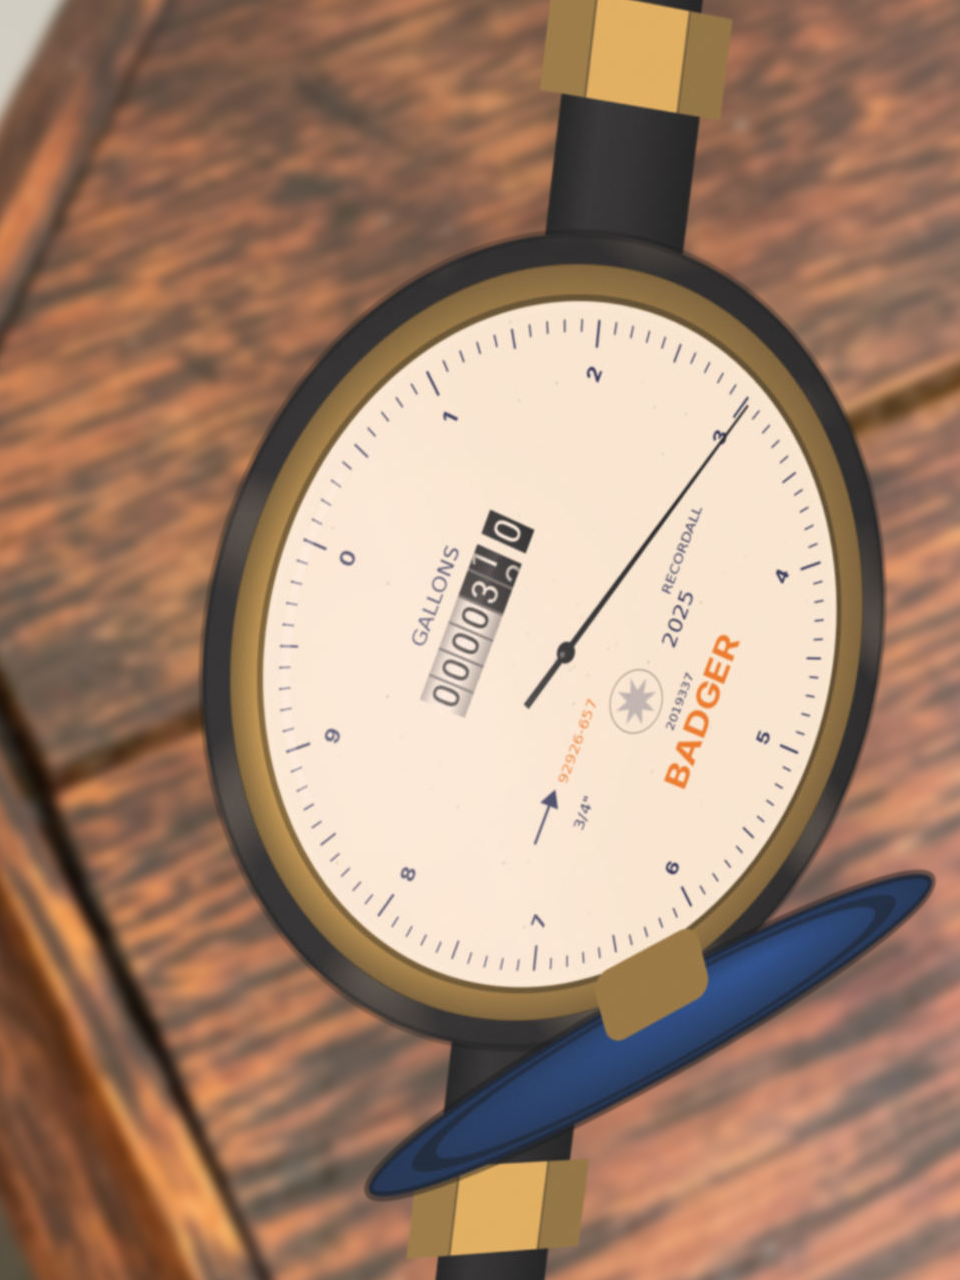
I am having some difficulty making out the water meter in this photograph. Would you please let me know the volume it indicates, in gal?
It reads 313.0 gal
